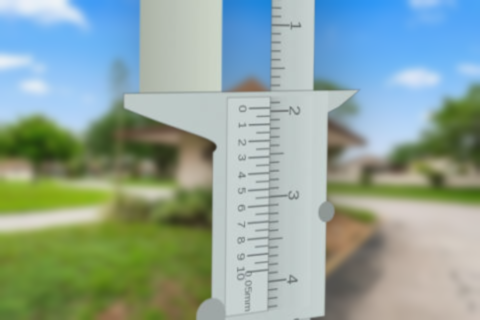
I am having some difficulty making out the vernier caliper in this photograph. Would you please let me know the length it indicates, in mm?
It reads 19.6 mm
